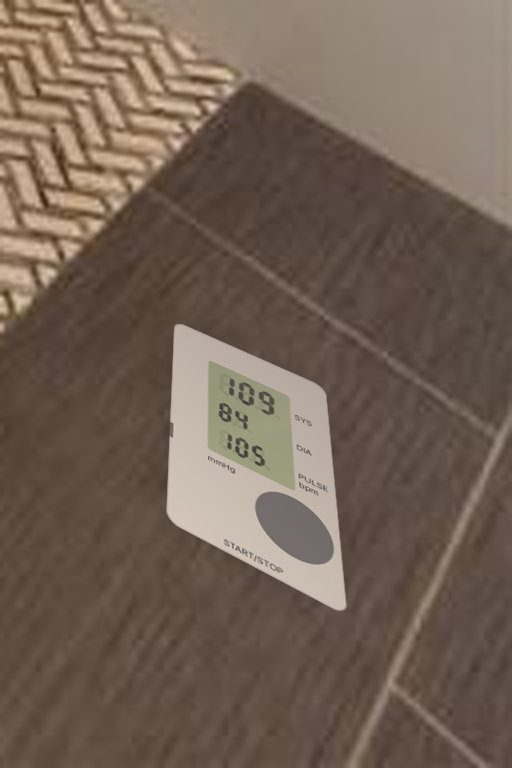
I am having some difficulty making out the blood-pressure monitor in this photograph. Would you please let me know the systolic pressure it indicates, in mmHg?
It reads 109 mmHg
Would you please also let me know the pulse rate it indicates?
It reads 105 bpm
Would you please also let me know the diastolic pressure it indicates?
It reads 84 mmHg
